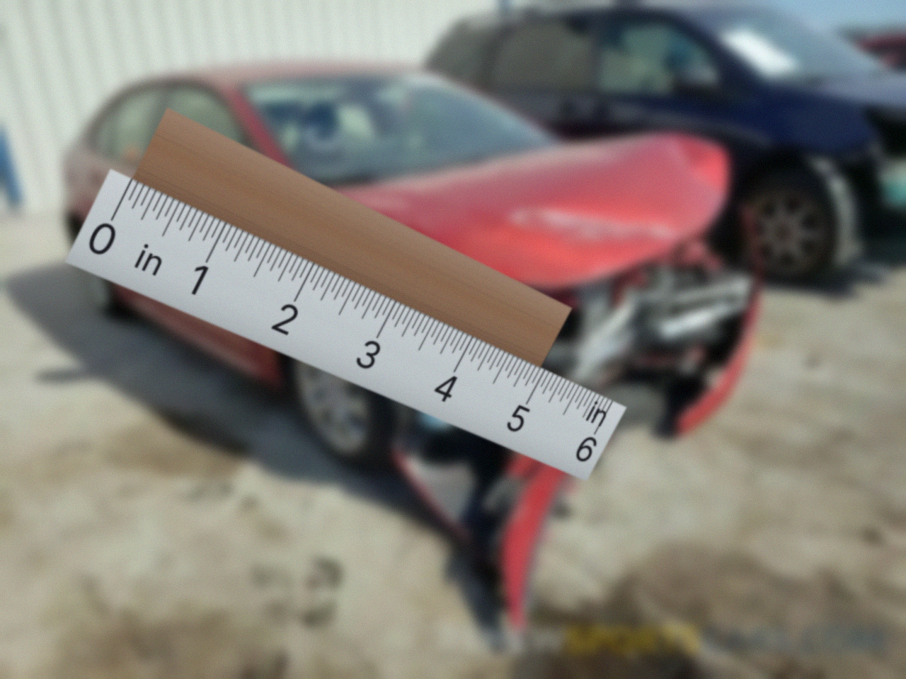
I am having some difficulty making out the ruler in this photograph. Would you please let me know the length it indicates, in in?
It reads 4.9375 in
